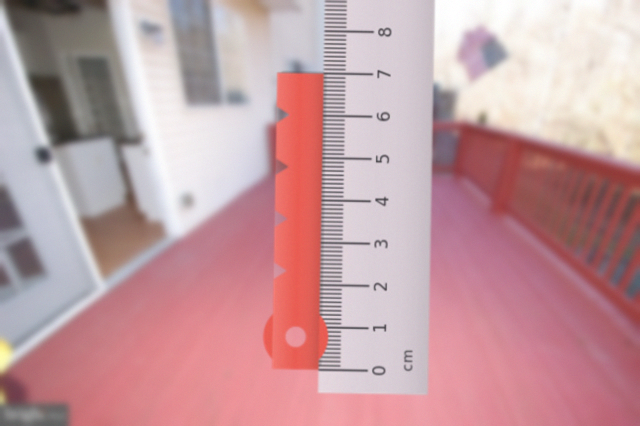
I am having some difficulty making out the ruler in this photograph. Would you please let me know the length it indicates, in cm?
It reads 7 cm
